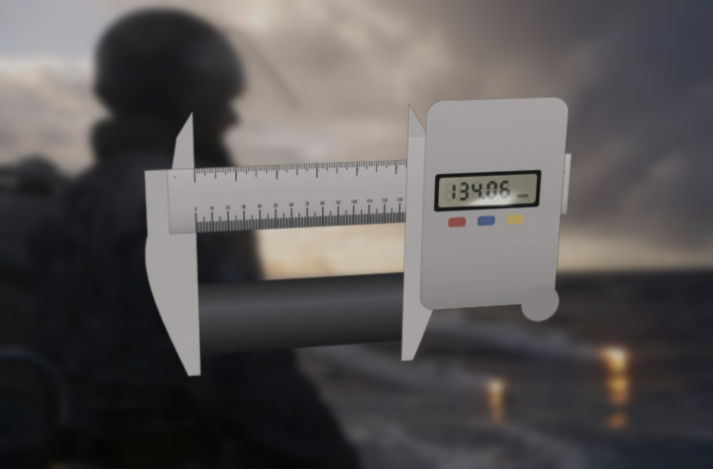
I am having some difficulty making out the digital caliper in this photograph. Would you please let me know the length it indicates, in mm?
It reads 134.06 mm
